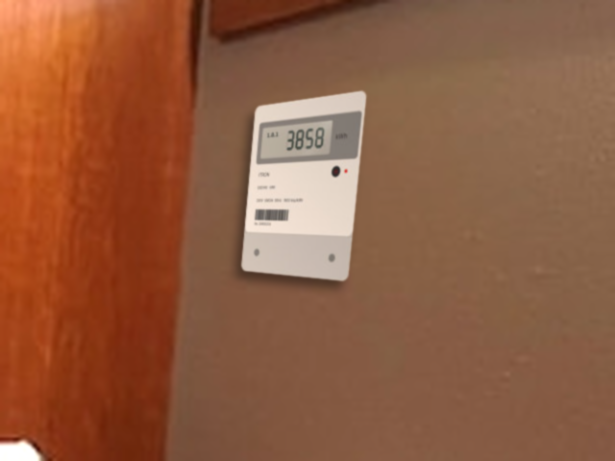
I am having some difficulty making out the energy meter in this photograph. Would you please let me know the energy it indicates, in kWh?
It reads 3858 kWh
